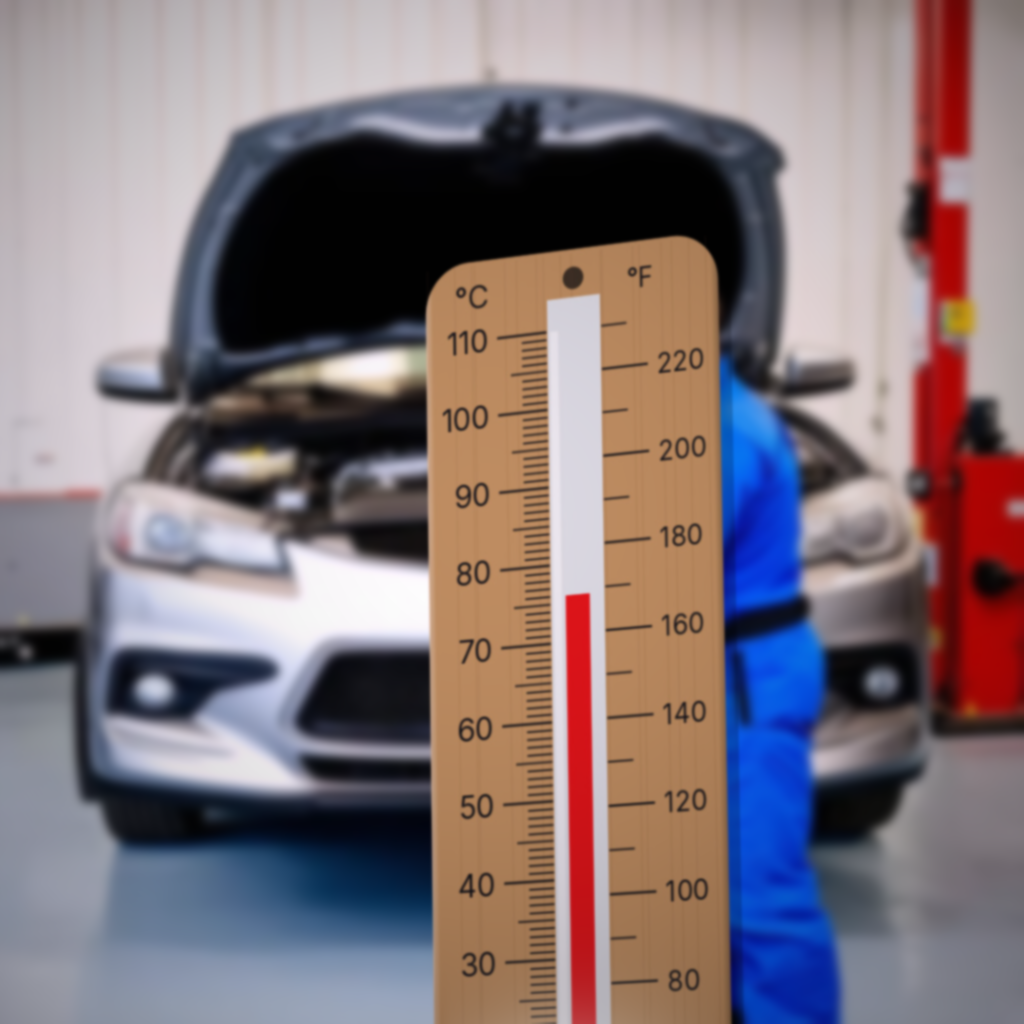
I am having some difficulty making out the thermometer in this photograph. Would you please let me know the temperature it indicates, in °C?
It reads 76 °C
